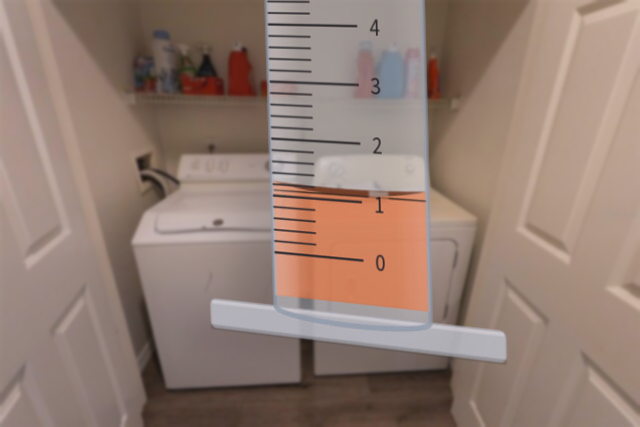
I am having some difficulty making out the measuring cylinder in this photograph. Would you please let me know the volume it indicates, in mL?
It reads 1.1 mL
